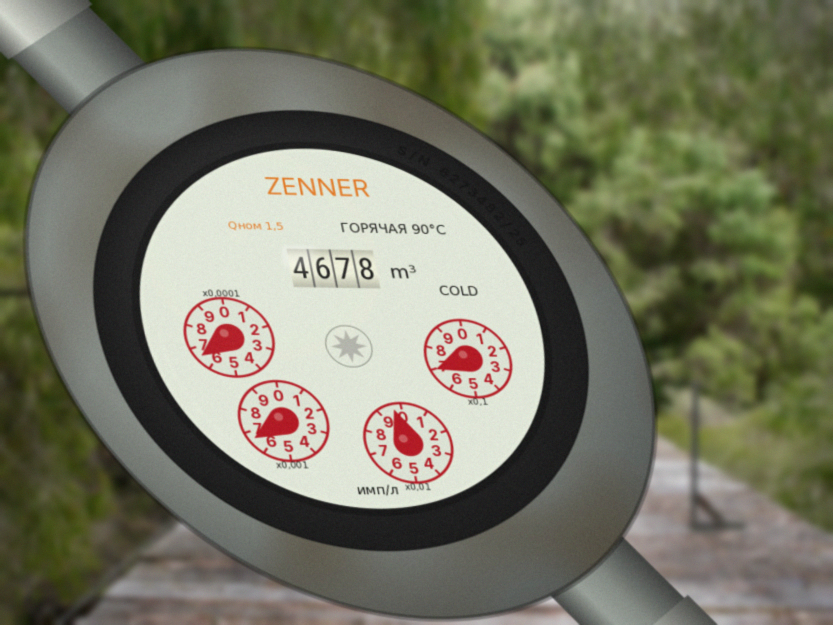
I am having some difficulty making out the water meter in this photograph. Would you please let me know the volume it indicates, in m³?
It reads 4678.6966 m³
